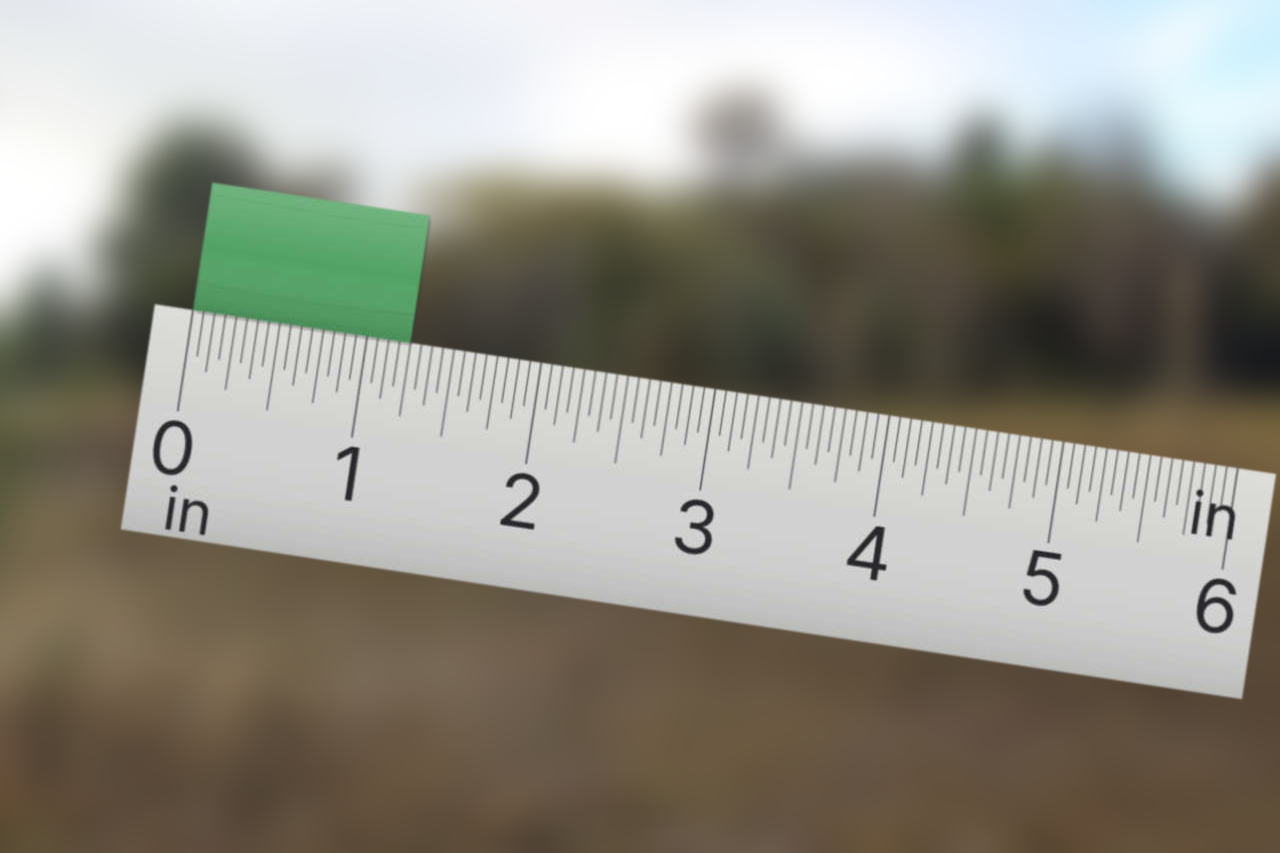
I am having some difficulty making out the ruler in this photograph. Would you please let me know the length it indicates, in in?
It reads 1.25 in
